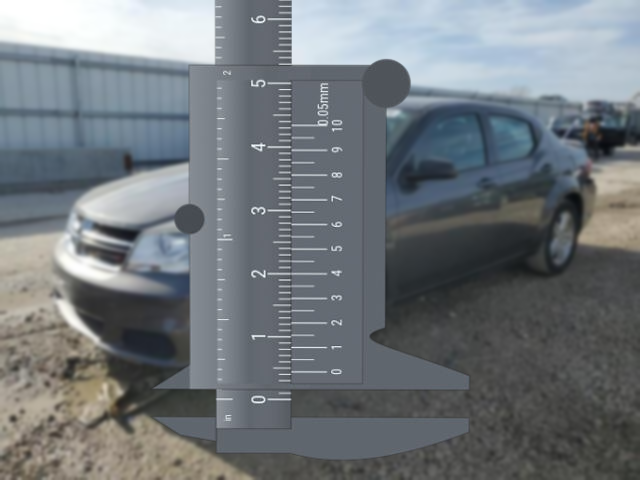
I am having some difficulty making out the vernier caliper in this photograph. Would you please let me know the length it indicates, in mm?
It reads 4.4 mm
